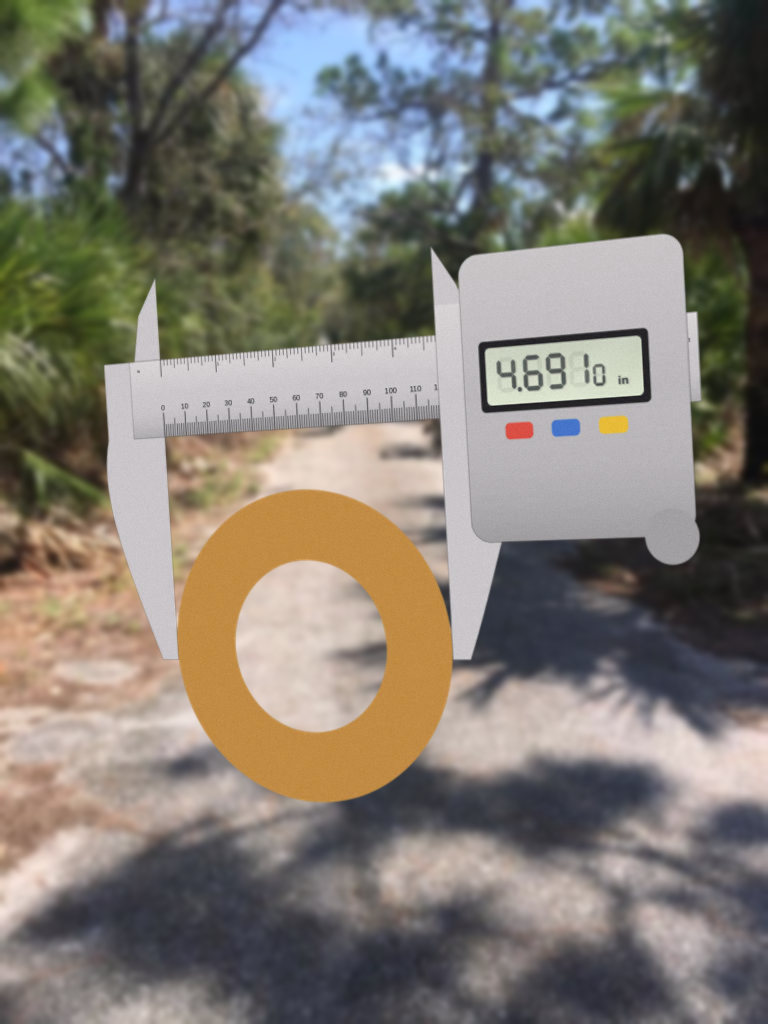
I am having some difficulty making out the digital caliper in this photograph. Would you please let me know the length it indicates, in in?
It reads 4.6910 in
